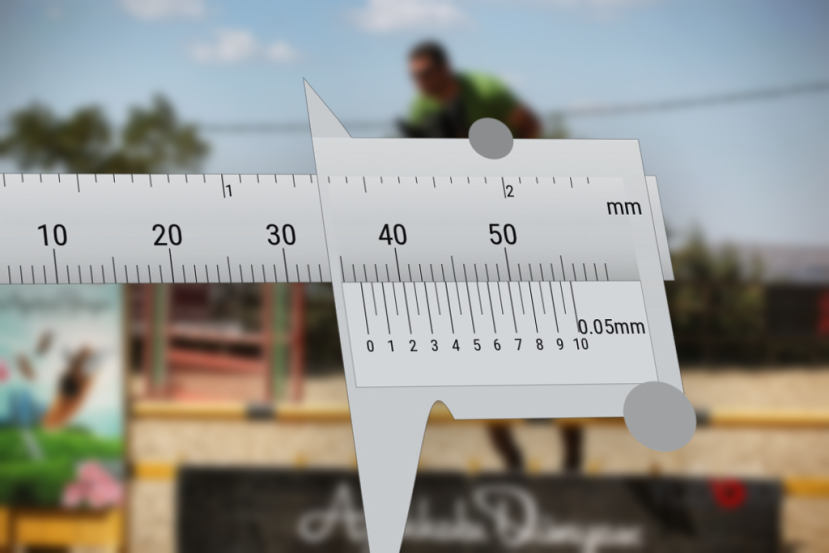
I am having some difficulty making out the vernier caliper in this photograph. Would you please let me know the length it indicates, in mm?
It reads 36.5 mm
